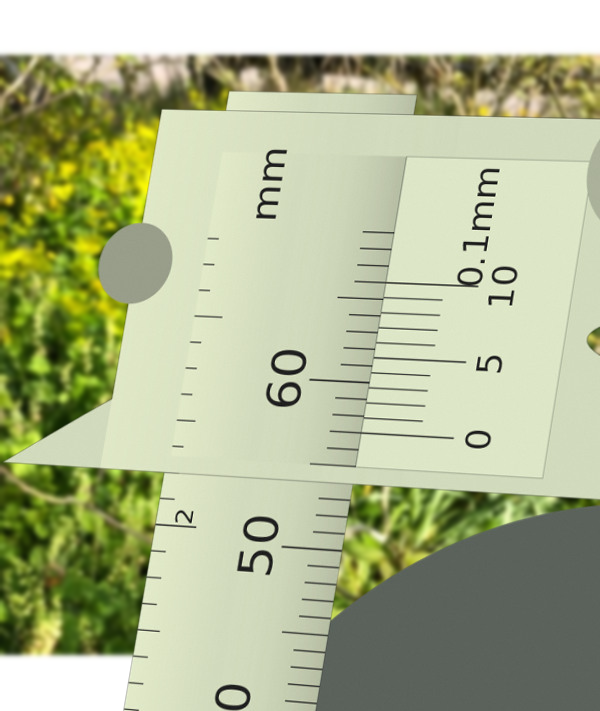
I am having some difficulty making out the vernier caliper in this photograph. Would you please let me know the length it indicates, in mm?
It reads 57.0 mm
